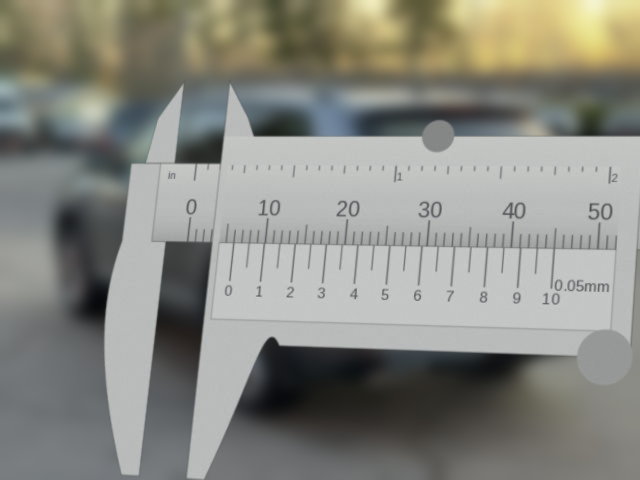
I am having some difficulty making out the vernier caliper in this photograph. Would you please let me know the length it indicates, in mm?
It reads 6.0 mm
